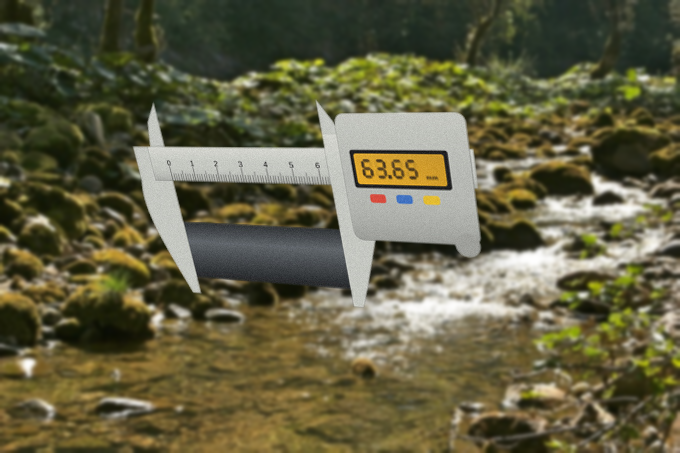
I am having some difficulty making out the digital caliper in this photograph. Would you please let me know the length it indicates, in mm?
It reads 63.65 mm
